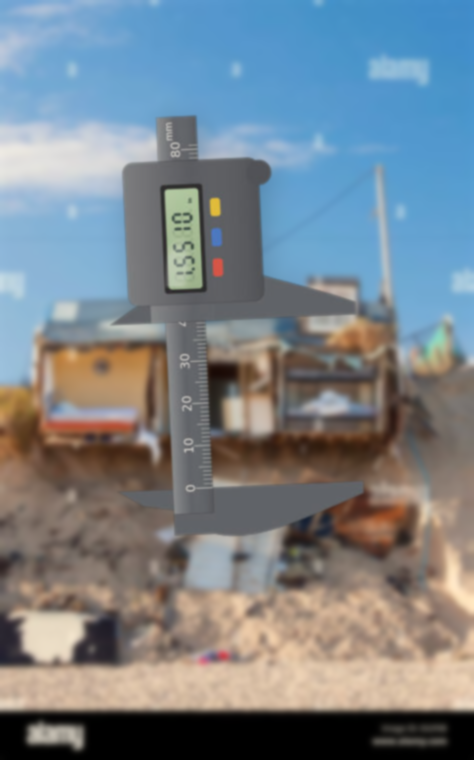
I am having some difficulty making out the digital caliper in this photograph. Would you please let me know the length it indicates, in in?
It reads 1.5510 in
